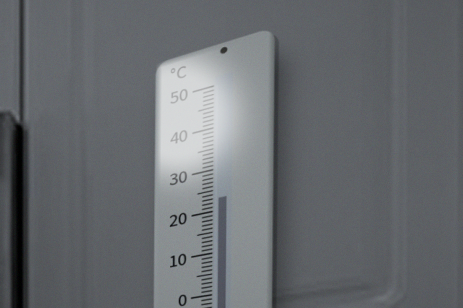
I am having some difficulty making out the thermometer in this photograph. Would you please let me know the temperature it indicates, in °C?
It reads 23 °C
